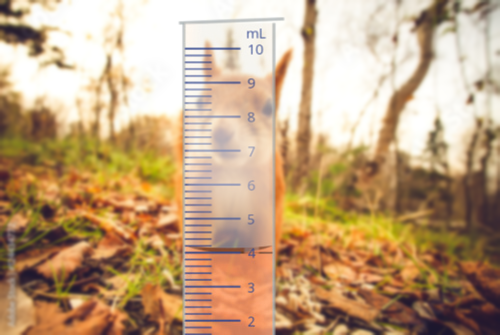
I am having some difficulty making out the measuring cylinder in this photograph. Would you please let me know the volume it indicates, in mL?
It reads 4 mL
